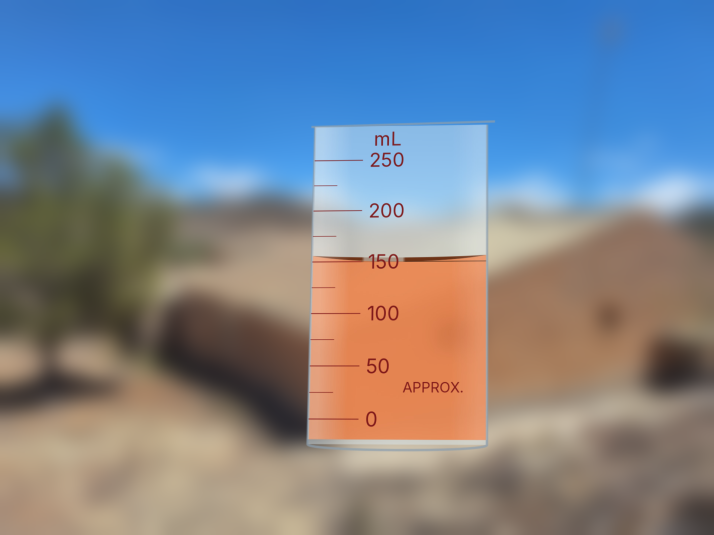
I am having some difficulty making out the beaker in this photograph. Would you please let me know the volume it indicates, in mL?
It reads 150 mL
